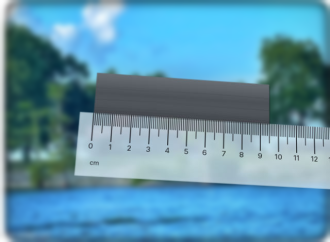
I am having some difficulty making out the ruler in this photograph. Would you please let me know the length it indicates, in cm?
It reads 9.5 cm
